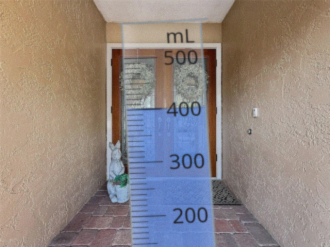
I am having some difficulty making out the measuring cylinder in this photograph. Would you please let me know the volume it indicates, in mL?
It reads 400 mL
